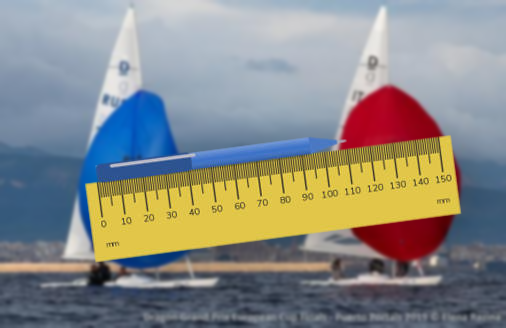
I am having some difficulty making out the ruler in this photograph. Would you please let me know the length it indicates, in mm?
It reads 110 mm
